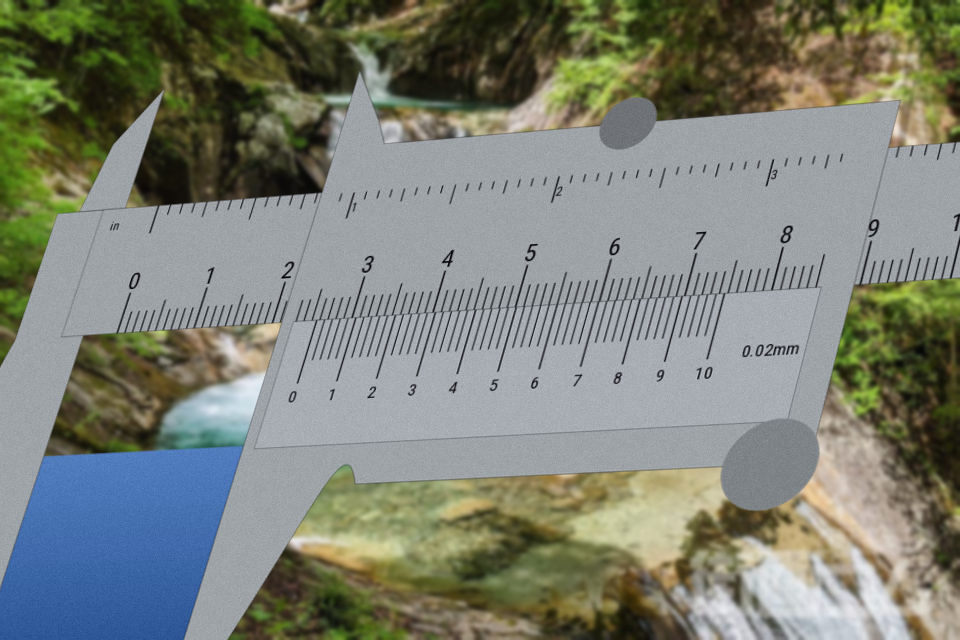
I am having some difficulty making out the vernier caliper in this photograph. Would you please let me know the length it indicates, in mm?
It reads 25.6 mm
